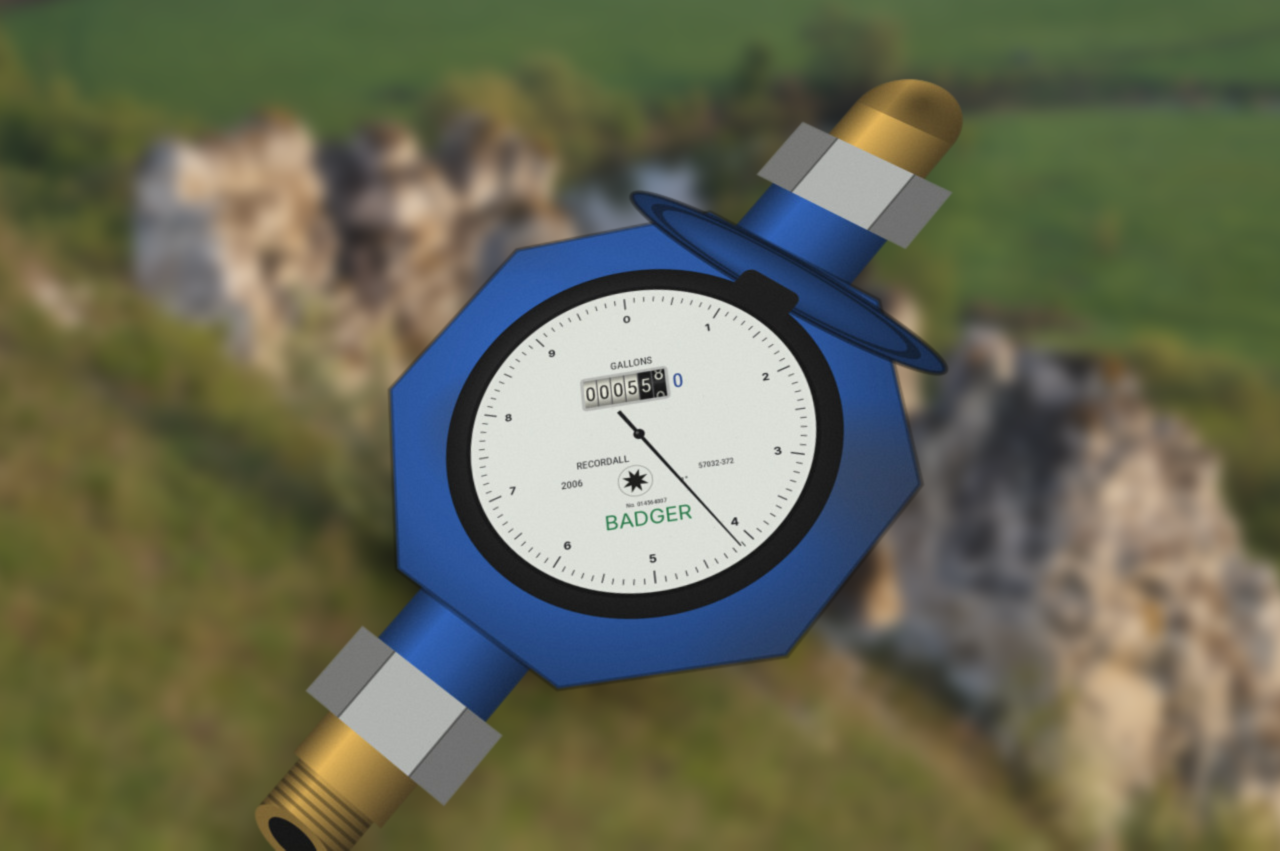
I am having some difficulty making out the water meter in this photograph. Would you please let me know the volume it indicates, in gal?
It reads 5584.1 gal
